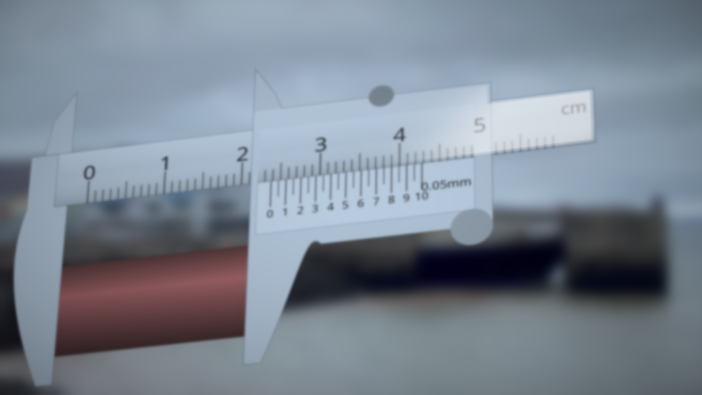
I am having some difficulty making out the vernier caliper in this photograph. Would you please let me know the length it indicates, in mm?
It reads 23.8 mm
